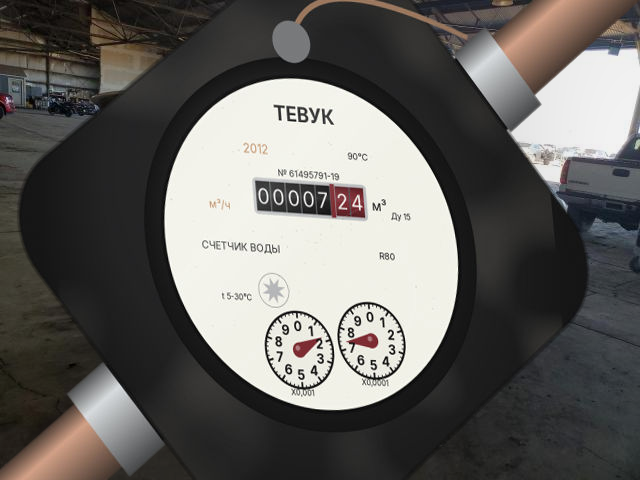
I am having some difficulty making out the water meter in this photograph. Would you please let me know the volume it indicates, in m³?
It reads 7.2417 m³
